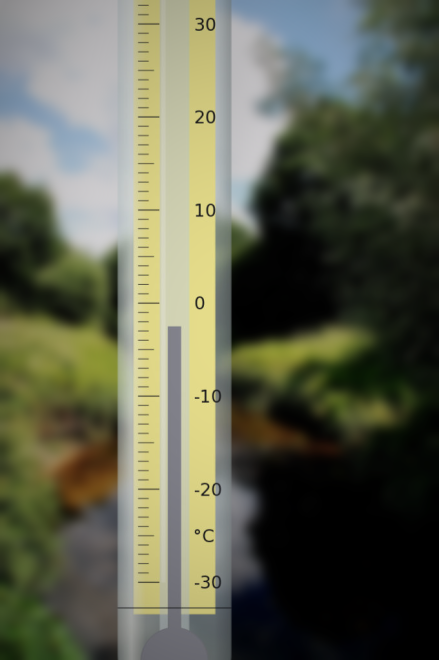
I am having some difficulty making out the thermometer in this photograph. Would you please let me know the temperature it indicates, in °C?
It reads -2.5 °C
